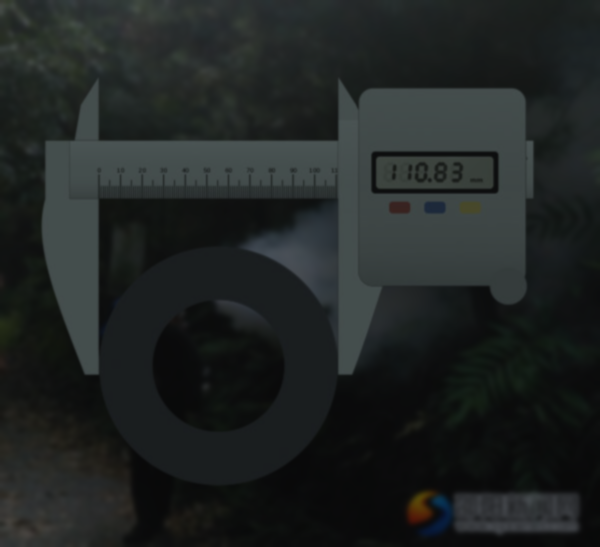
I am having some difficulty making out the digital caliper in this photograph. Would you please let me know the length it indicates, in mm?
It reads 110.83 mm
